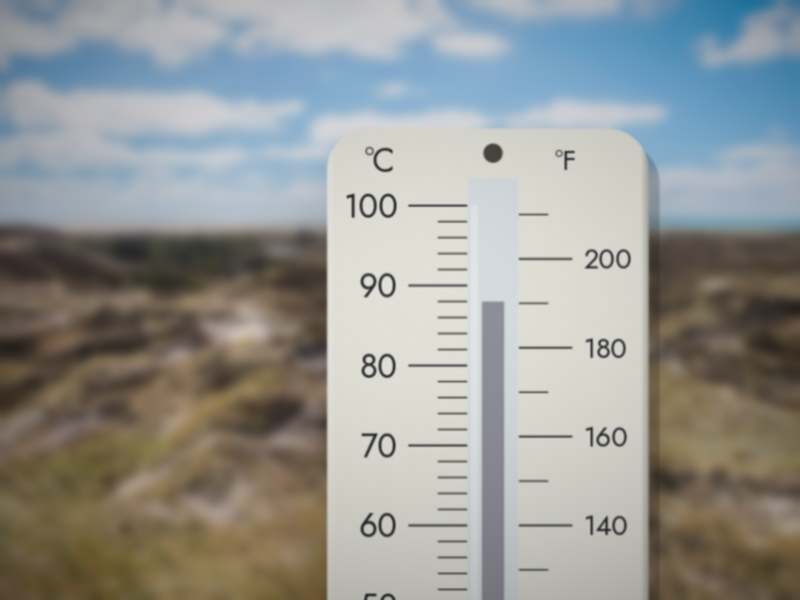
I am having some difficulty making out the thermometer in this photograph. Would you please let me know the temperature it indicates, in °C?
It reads 88 °C
